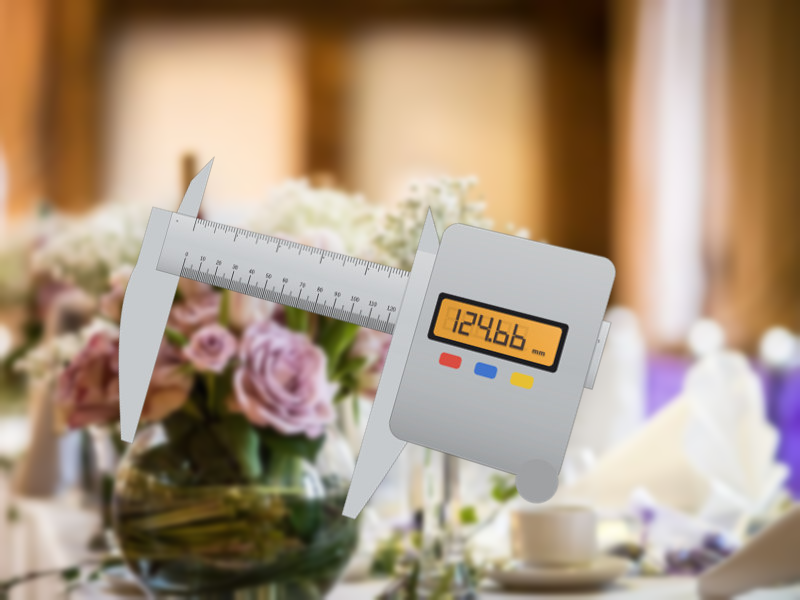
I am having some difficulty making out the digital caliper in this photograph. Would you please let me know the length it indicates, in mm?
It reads 124.66 mm
